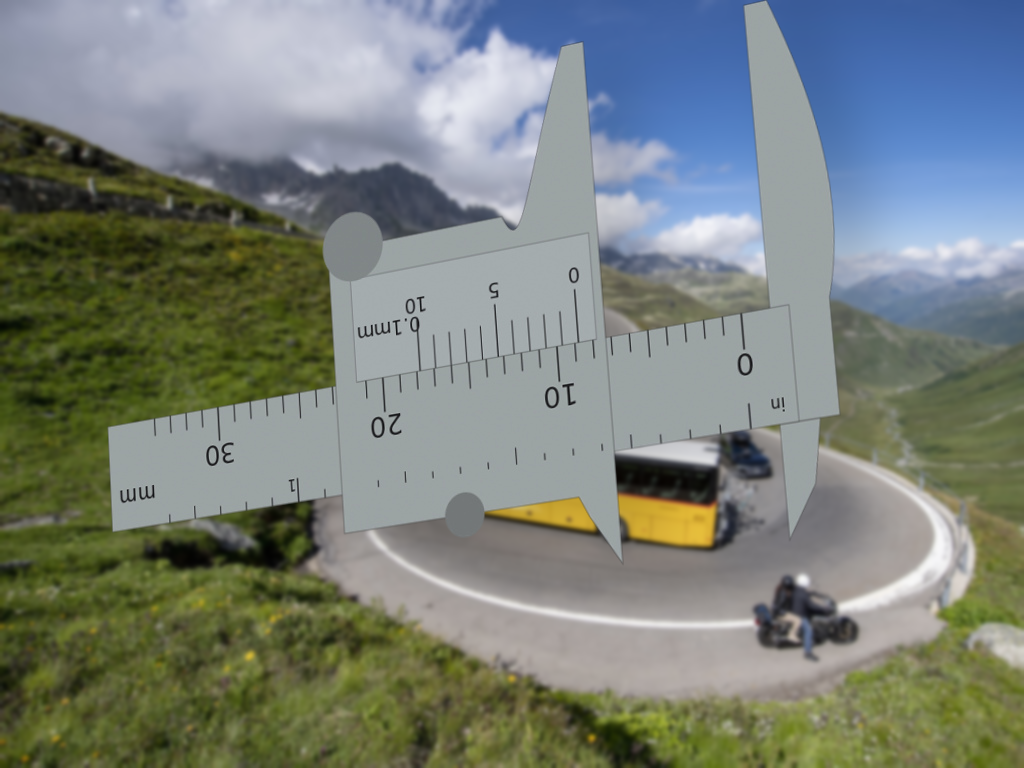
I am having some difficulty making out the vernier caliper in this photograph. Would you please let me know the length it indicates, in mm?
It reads 8.8 mm
